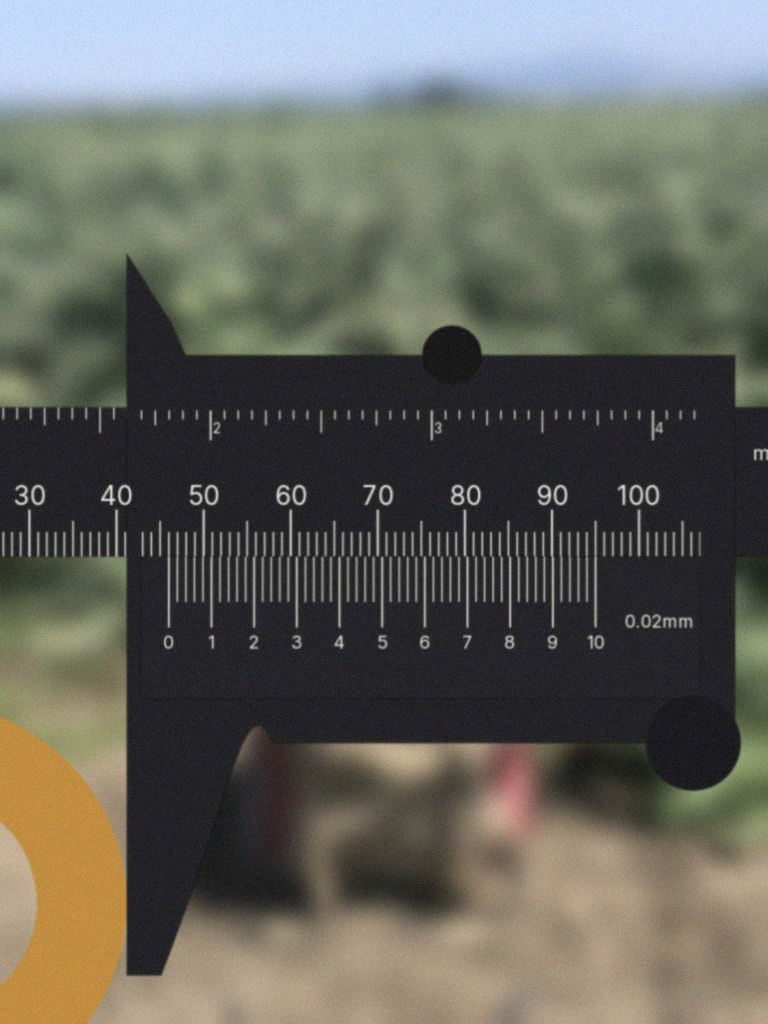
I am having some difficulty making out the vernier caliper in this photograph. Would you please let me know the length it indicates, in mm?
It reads 46.0 mm
